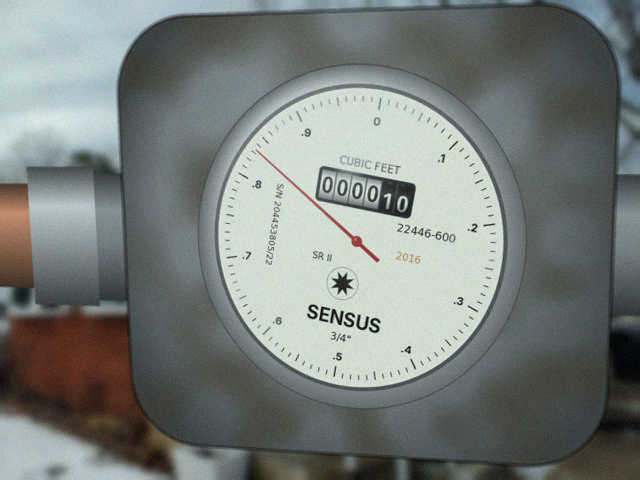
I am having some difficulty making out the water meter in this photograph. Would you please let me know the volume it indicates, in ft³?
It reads 9.83 ft³
